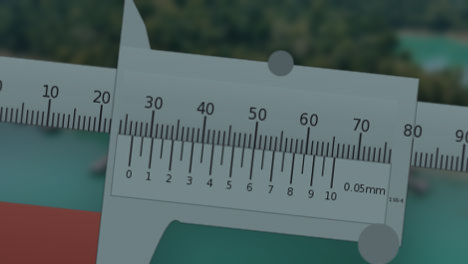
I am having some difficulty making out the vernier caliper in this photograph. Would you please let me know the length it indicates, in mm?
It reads 26.5 mm
